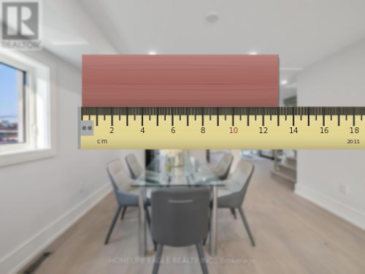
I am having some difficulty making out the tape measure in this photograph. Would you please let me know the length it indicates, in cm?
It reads 13 cm
